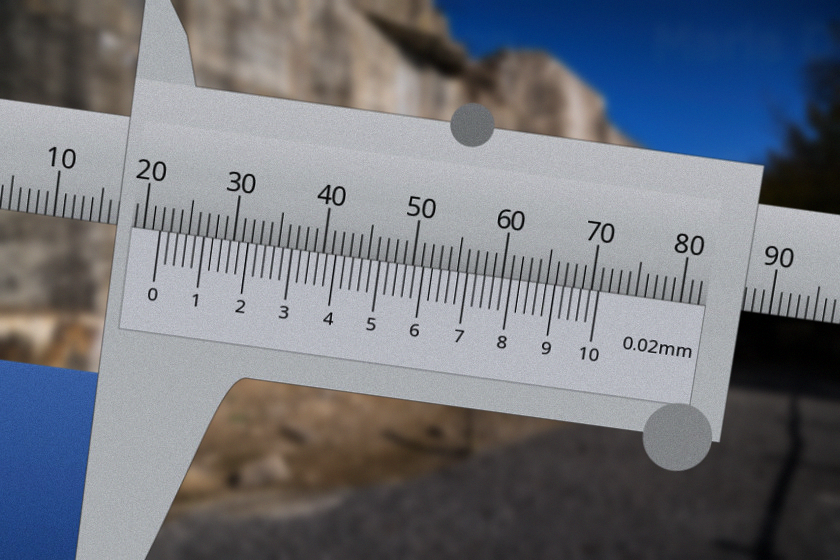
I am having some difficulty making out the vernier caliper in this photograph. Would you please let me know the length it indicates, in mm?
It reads 21.8 mm
